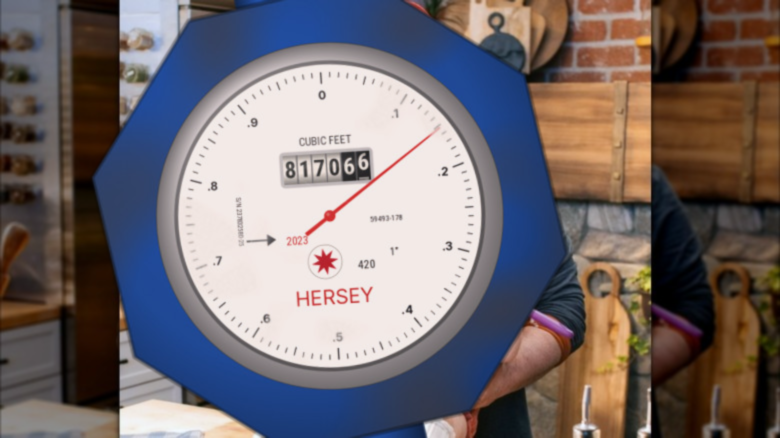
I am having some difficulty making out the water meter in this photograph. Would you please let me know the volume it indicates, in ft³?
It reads 817066.15 ft³
